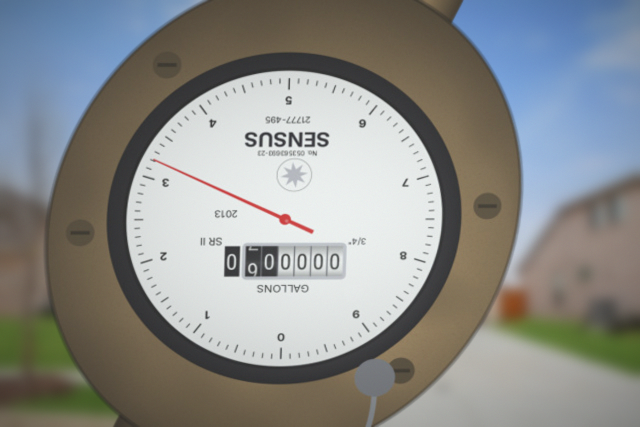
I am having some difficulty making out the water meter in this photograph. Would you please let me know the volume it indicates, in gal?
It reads 63.2 gal
